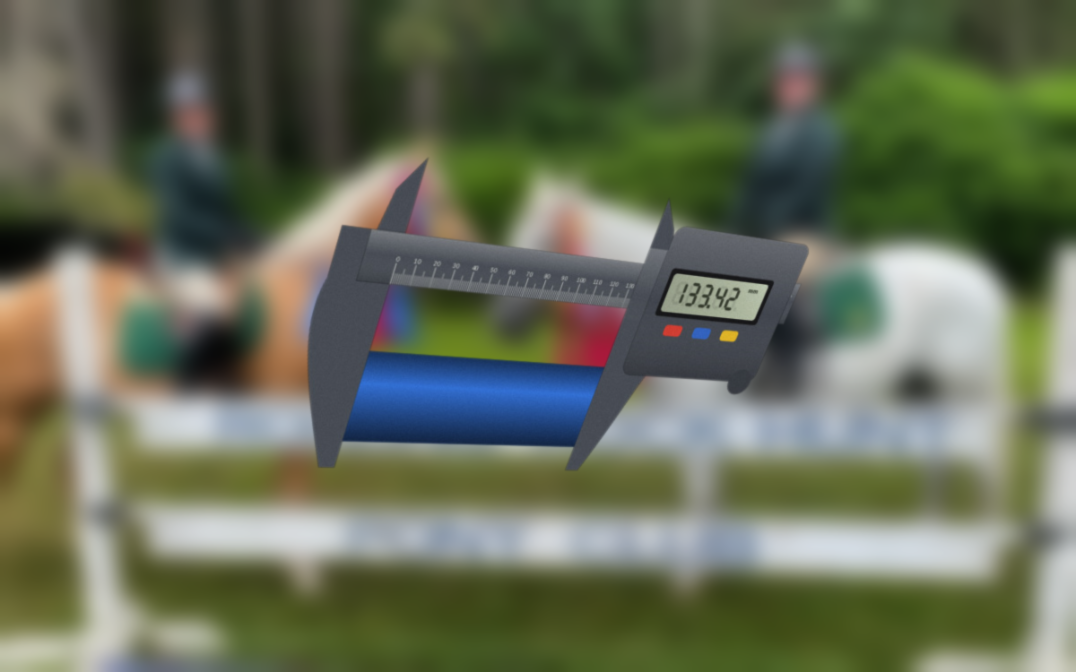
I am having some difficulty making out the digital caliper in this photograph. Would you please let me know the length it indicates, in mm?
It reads 133.42 mm
